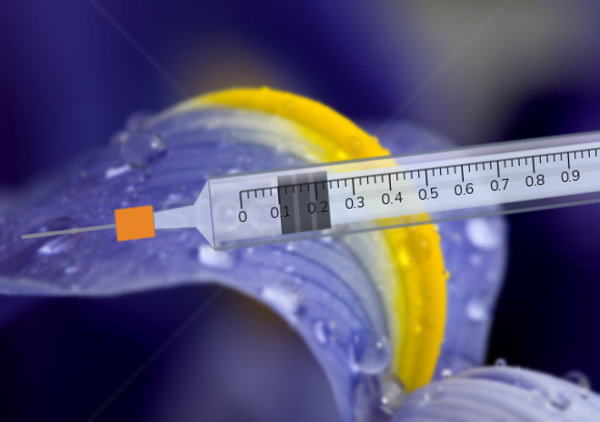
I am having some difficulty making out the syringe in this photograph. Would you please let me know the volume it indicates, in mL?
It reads 0.1 mL
